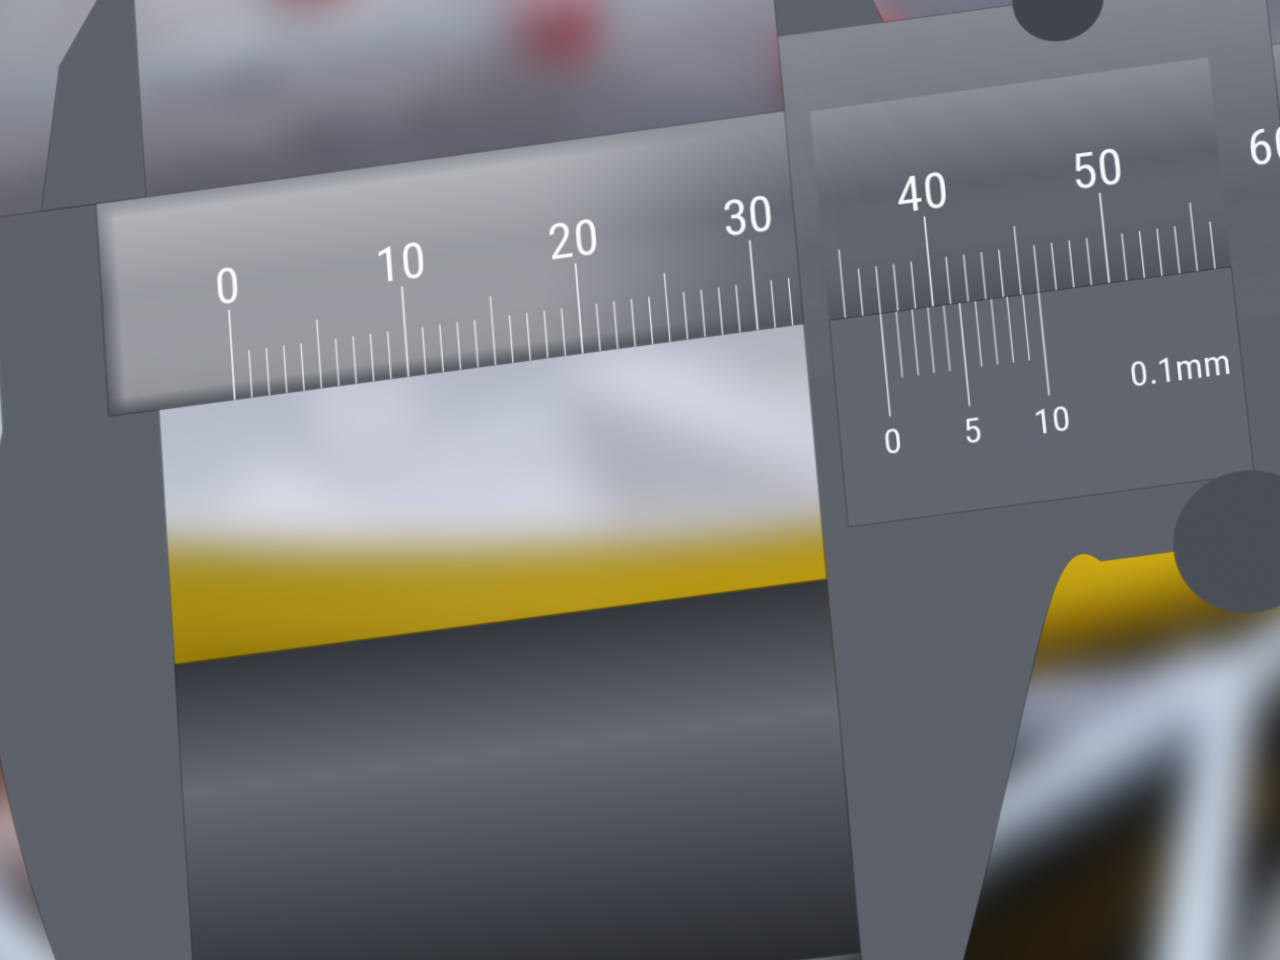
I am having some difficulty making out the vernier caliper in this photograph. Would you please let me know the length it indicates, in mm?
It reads 37.0 mm
